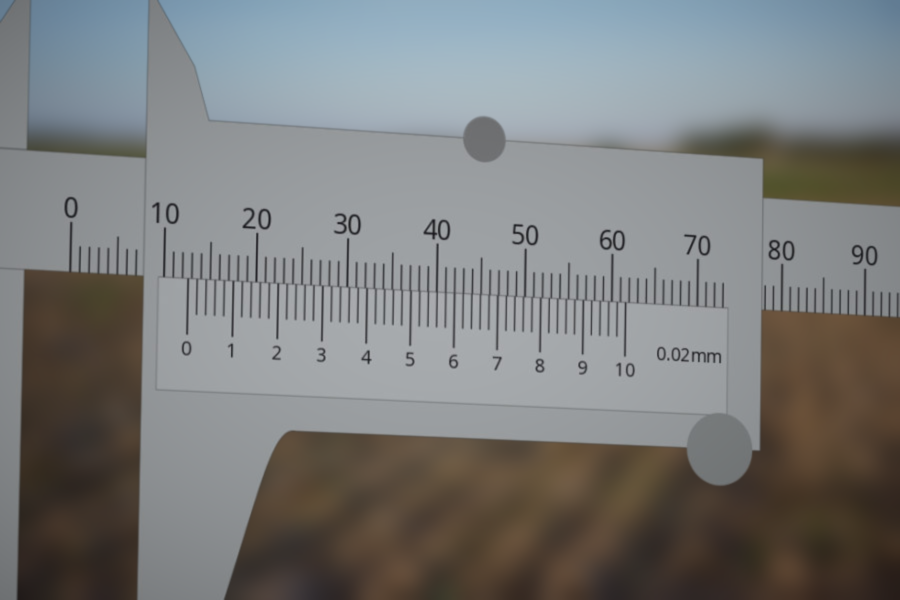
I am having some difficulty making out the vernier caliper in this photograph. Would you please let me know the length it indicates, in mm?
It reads 12.6 mm
